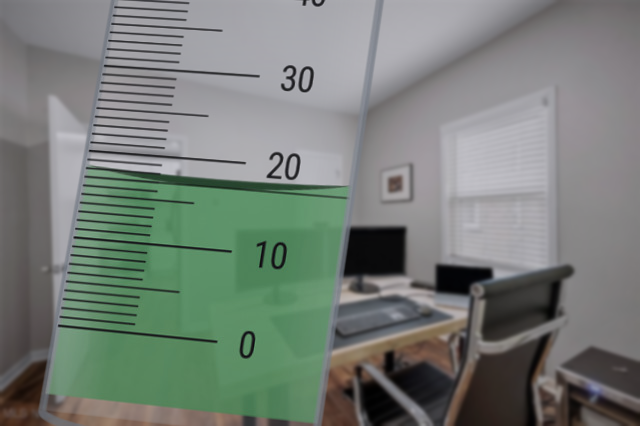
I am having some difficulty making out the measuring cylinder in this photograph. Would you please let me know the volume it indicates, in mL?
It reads 17 mL
